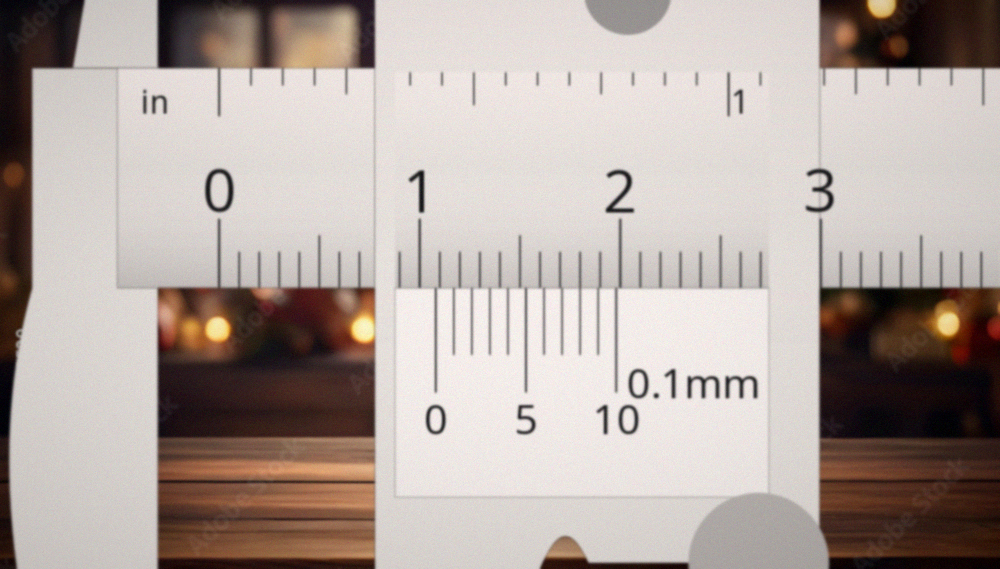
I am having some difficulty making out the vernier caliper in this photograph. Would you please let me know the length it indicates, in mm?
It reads 10.8 mm
